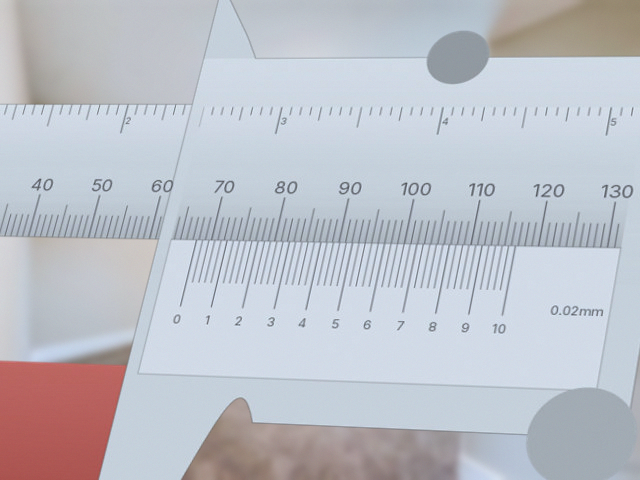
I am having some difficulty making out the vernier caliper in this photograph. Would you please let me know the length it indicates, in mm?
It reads 67.6 mm
